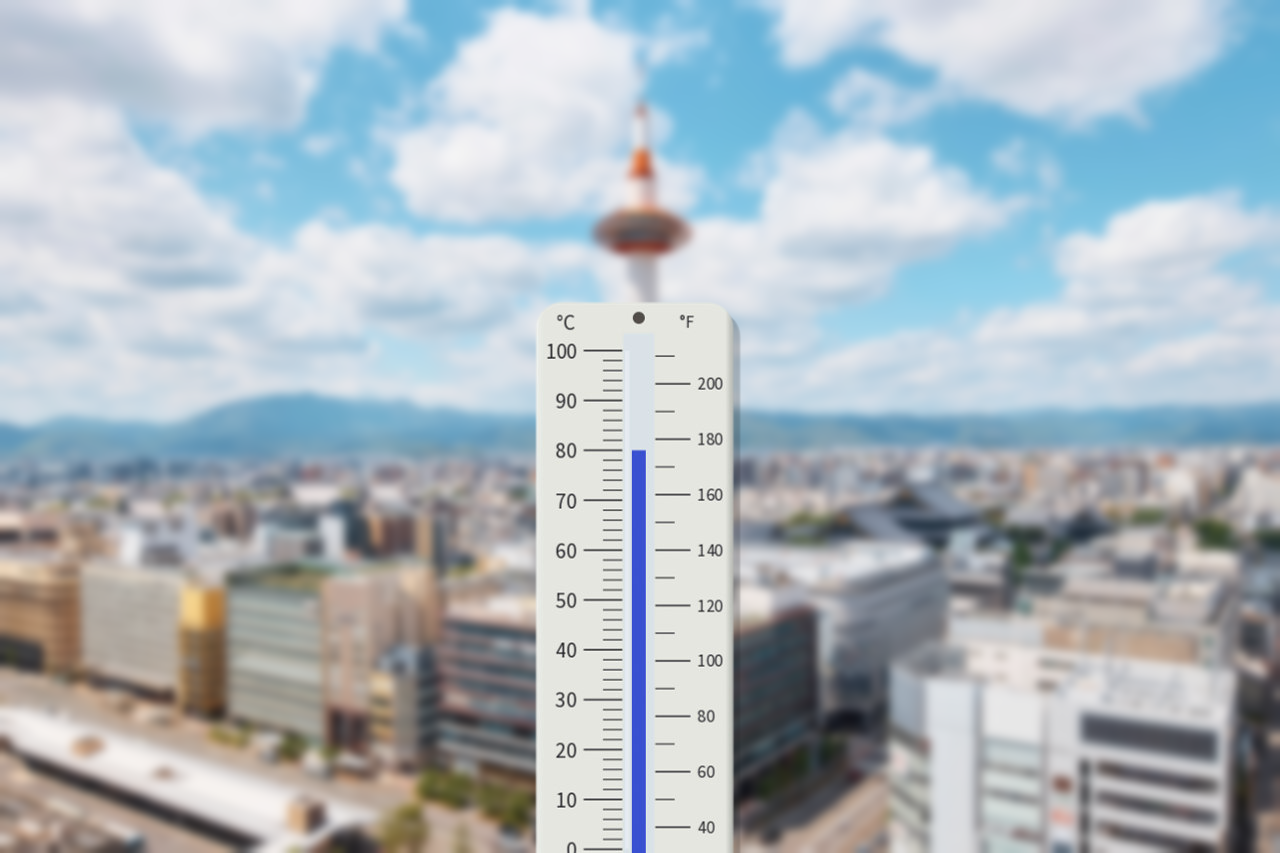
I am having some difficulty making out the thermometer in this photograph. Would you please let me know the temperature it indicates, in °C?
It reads 80 °C
